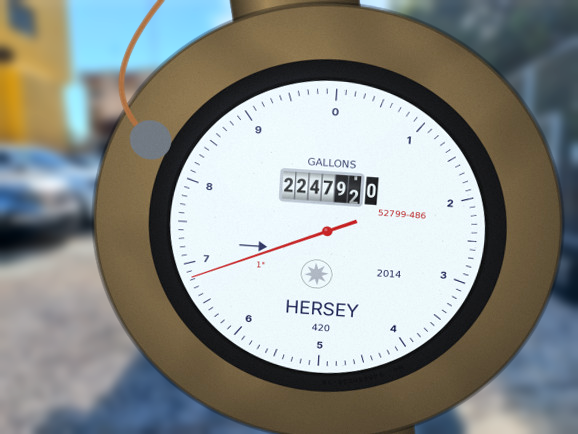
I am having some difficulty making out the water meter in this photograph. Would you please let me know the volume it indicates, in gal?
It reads 2247916.8 gal
